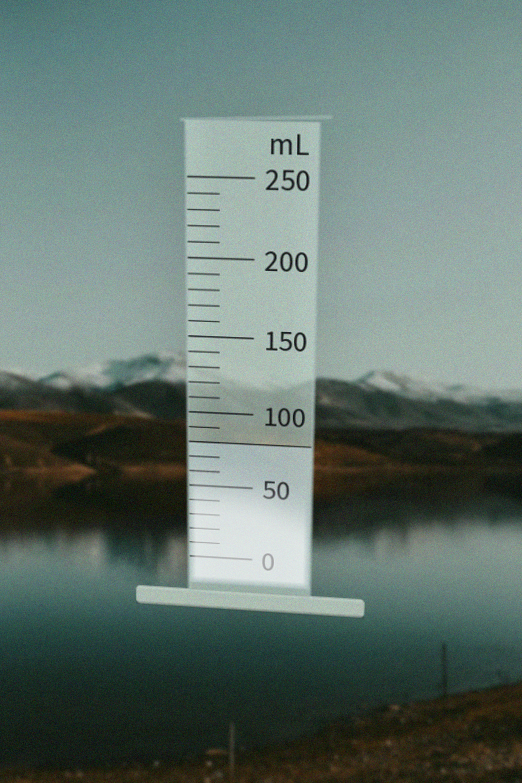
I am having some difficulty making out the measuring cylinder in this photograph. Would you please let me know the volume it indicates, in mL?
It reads 80 mL
